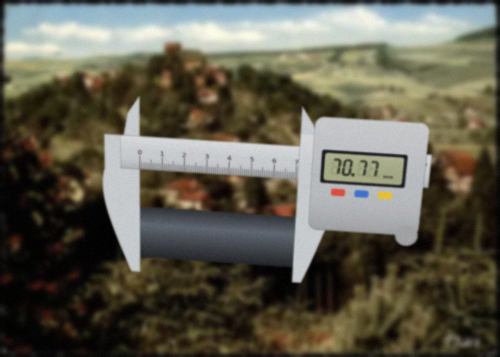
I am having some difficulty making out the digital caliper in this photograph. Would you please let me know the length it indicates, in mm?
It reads 70.77 mm
